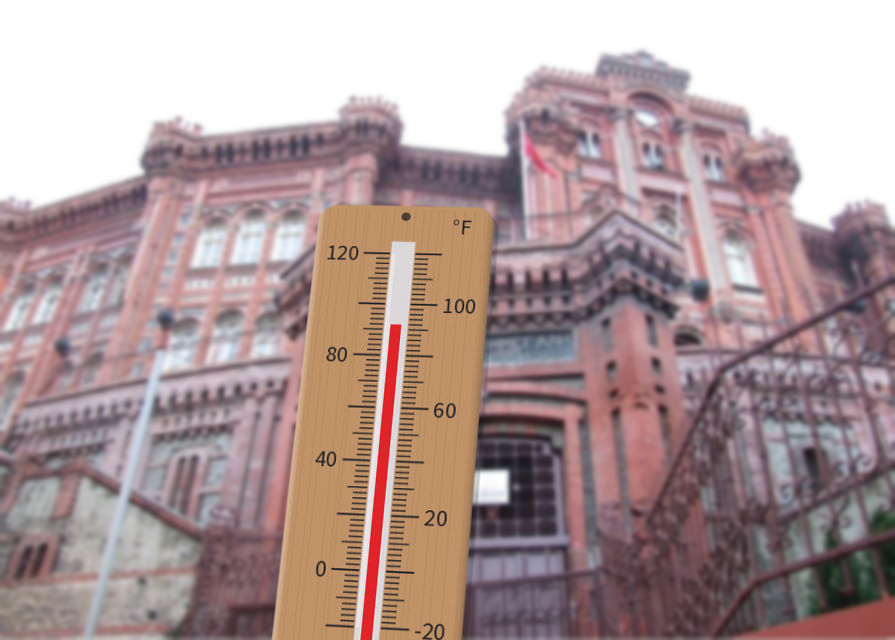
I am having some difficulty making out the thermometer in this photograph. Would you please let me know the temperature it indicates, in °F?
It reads 92 °F
